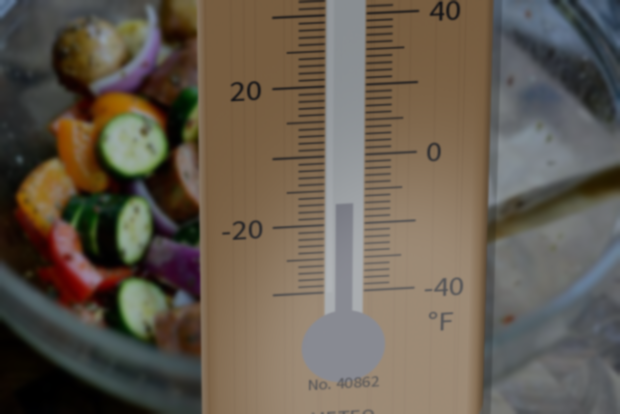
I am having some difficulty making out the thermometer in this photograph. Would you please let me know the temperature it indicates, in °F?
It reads -14 °F
